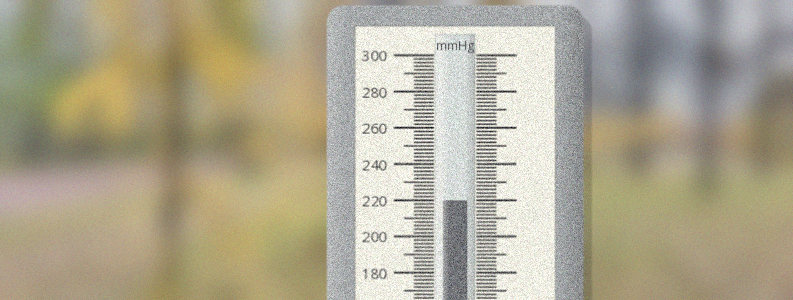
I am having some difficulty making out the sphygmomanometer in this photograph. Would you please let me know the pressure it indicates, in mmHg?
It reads 220 mmHg
